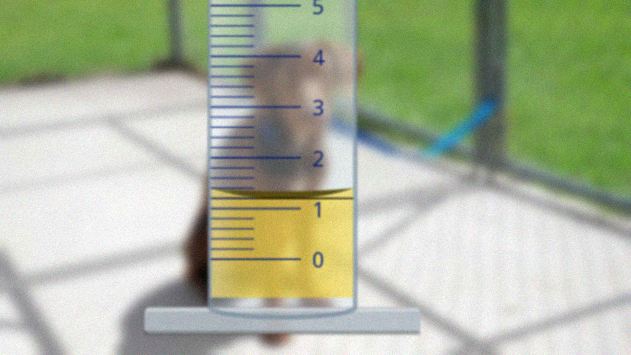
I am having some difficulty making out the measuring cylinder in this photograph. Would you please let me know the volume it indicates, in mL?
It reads 1.2 mL
